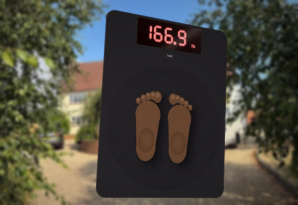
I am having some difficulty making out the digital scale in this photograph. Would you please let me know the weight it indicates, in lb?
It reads 166.9 lb
